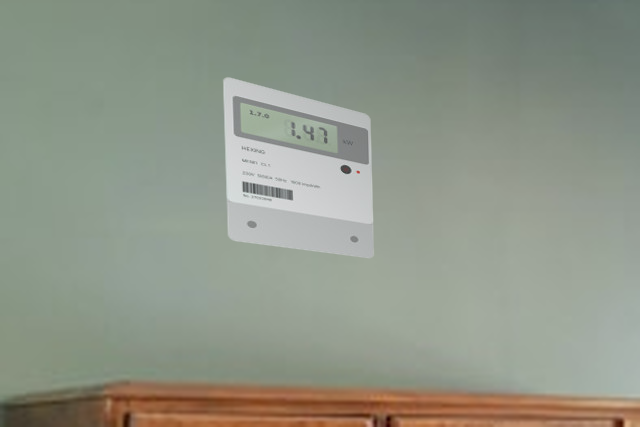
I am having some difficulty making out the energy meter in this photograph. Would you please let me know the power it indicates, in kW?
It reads 1.47 kW
